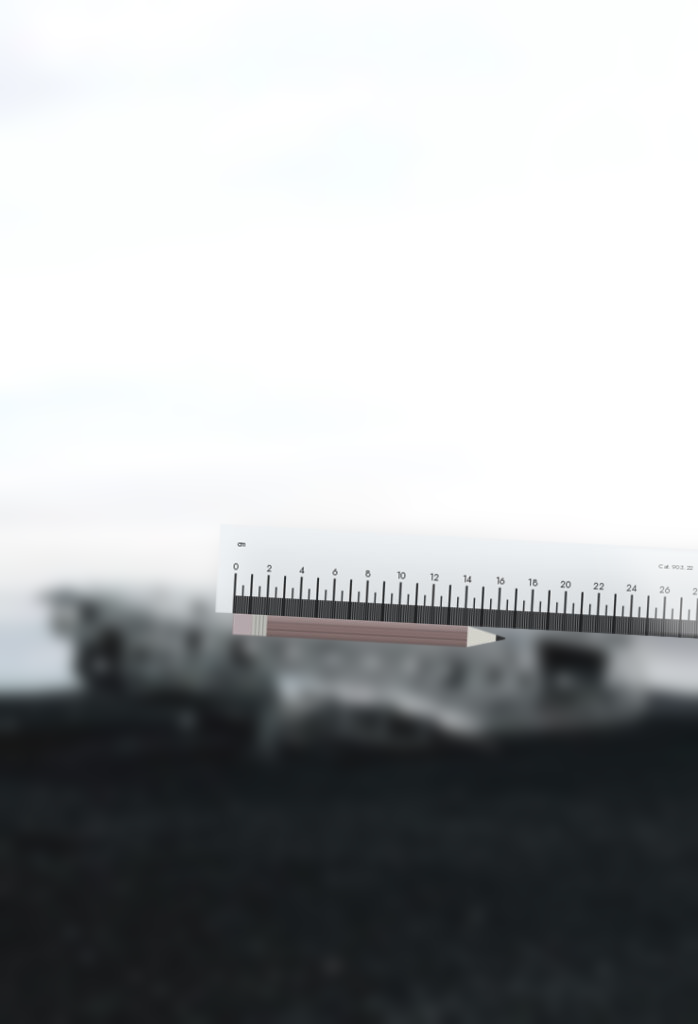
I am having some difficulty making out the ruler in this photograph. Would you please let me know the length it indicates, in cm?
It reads 16.5 cm
